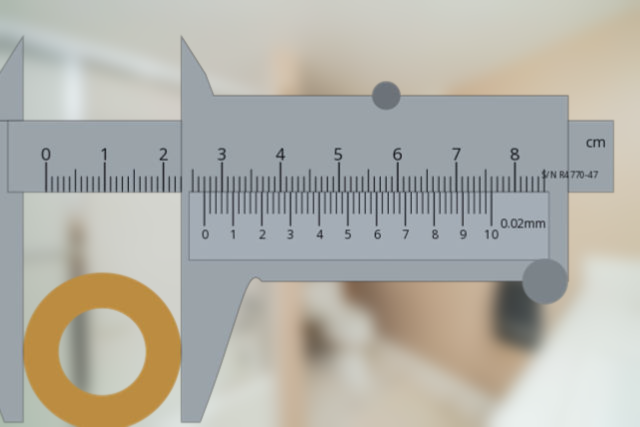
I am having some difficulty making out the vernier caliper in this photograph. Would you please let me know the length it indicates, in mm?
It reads 27.0 mm
